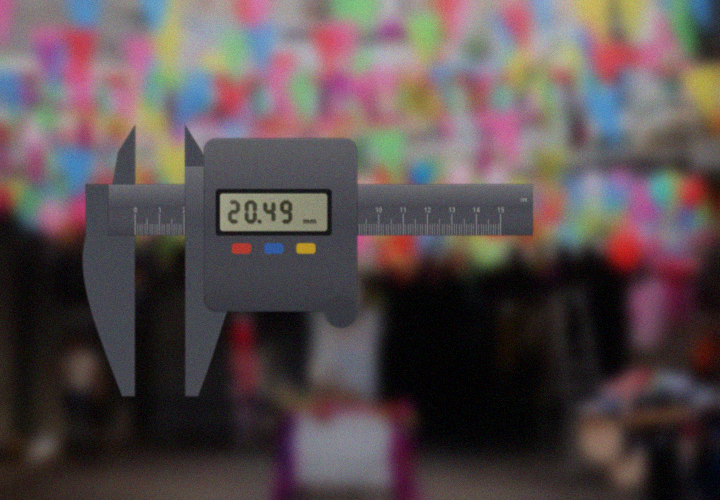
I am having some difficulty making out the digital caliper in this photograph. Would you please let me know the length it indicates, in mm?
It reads 20.49 mm
